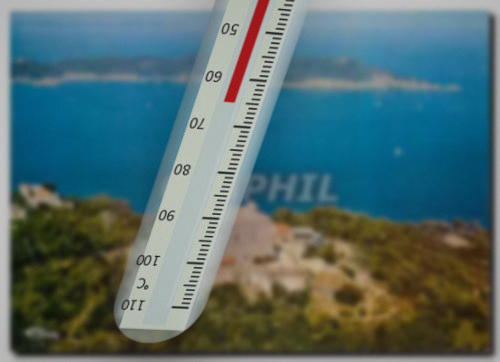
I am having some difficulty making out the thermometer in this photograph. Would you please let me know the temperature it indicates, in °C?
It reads 65 °C
